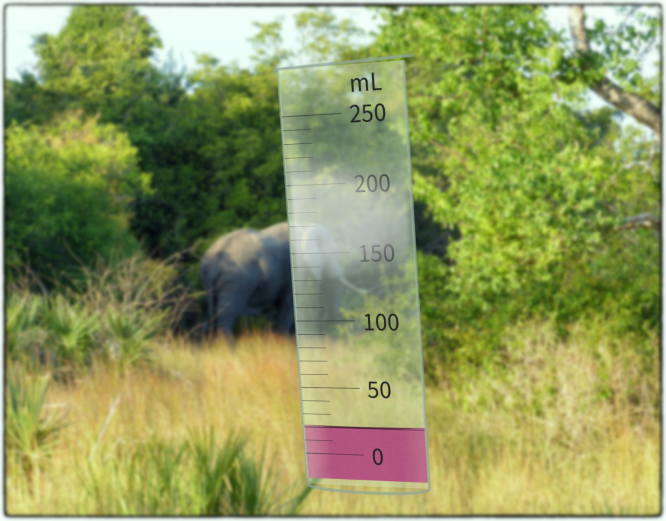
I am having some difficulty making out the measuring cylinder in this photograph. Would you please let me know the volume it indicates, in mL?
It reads 20 mL
